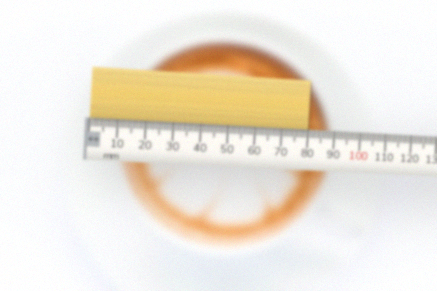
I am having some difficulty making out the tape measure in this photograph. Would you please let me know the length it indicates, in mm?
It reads 80 mm
